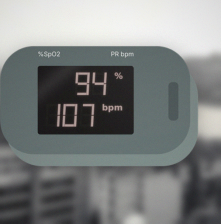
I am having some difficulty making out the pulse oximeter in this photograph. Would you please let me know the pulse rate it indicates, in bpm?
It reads 107 bpm
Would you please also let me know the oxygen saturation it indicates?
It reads 94 %
